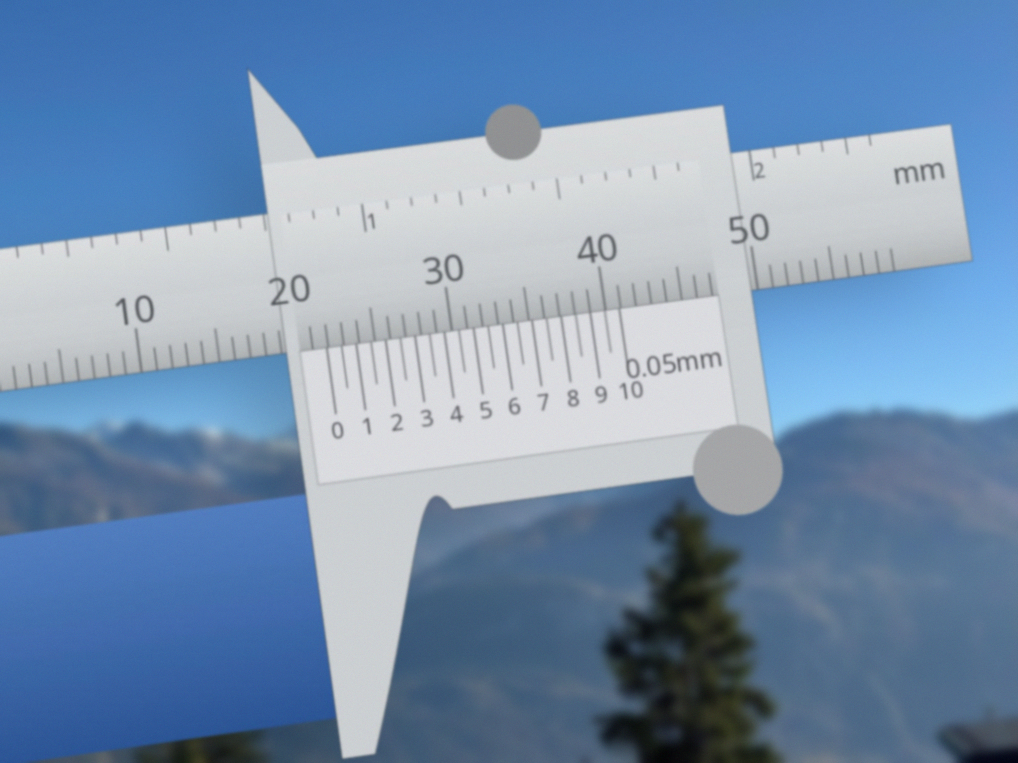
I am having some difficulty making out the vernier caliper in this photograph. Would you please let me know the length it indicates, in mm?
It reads 21.9 mm
